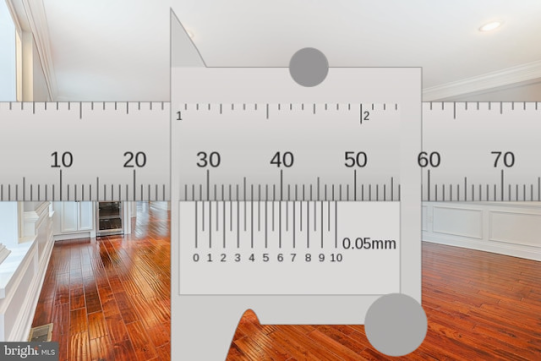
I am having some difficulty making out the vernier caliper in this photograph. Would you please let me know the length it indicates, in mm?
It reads 28.4 mm
